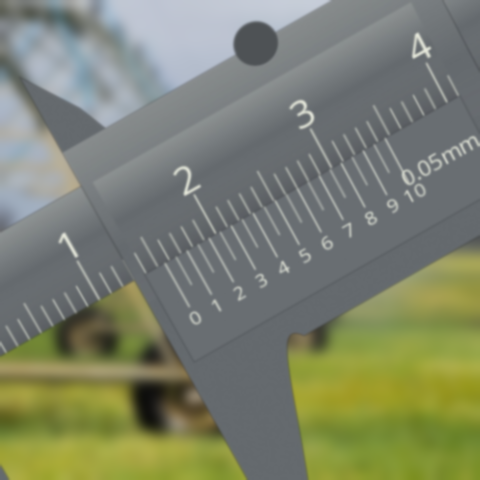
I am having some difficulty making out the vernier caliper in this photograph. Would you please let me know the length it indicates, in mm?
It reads 15.6 mm
